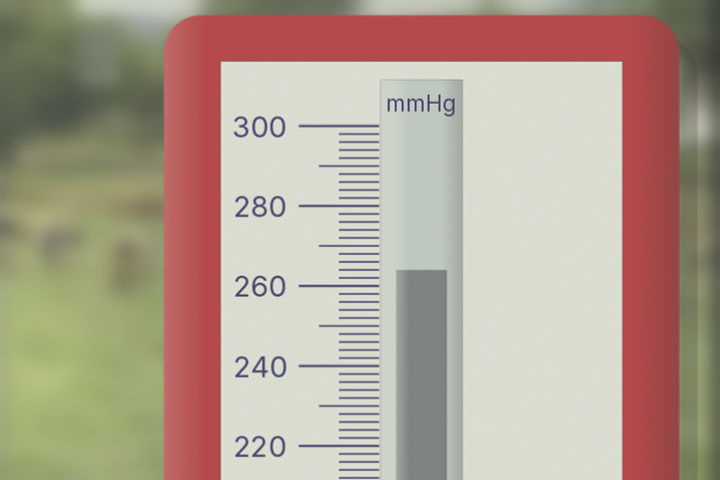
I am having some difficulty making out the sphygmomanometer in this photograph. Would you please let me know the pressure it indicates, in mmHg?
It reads 264 mmHg
